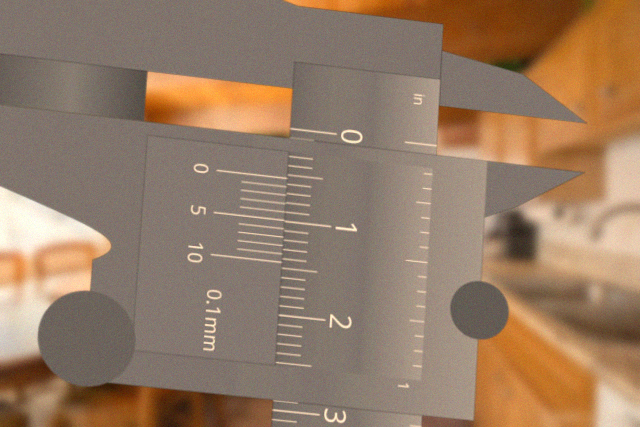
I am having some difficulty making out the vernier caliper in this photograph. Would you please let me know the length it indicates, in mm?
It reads 5.4 mm
